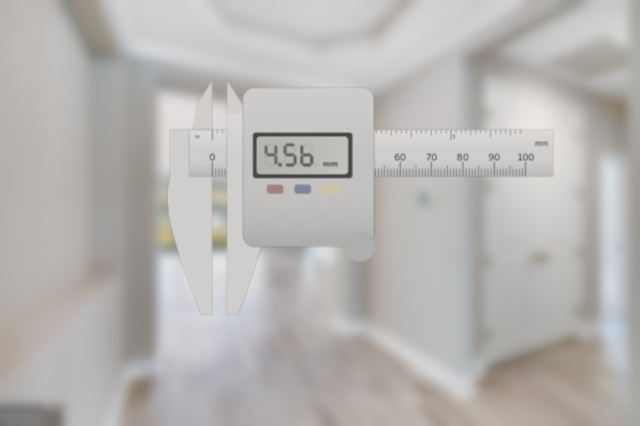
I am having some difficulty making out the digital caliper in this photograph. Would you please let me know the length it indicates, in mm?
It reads 4.56 mm
